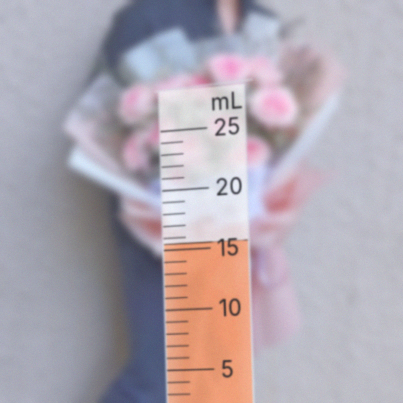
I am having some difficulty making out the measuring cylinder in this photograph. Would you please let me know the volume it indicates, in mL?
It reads 15.5 mL
